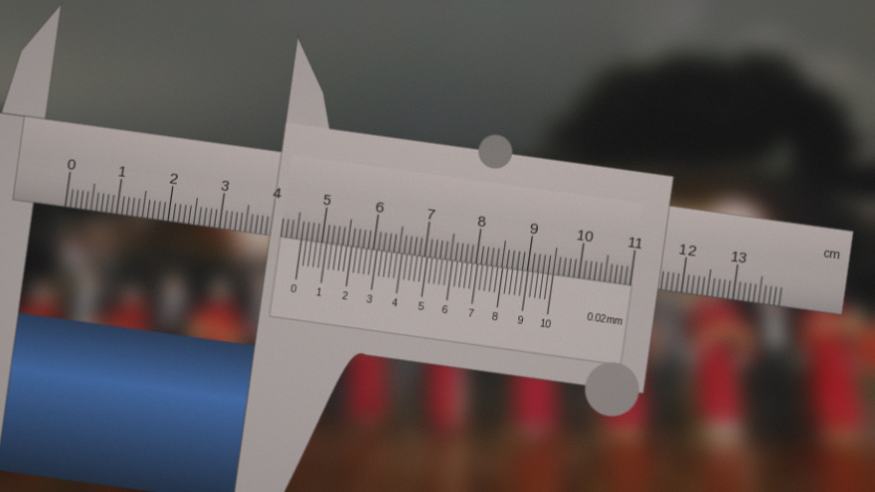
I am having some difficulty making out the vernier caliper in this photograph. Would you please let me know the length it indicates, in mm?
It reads 46.0 mm
